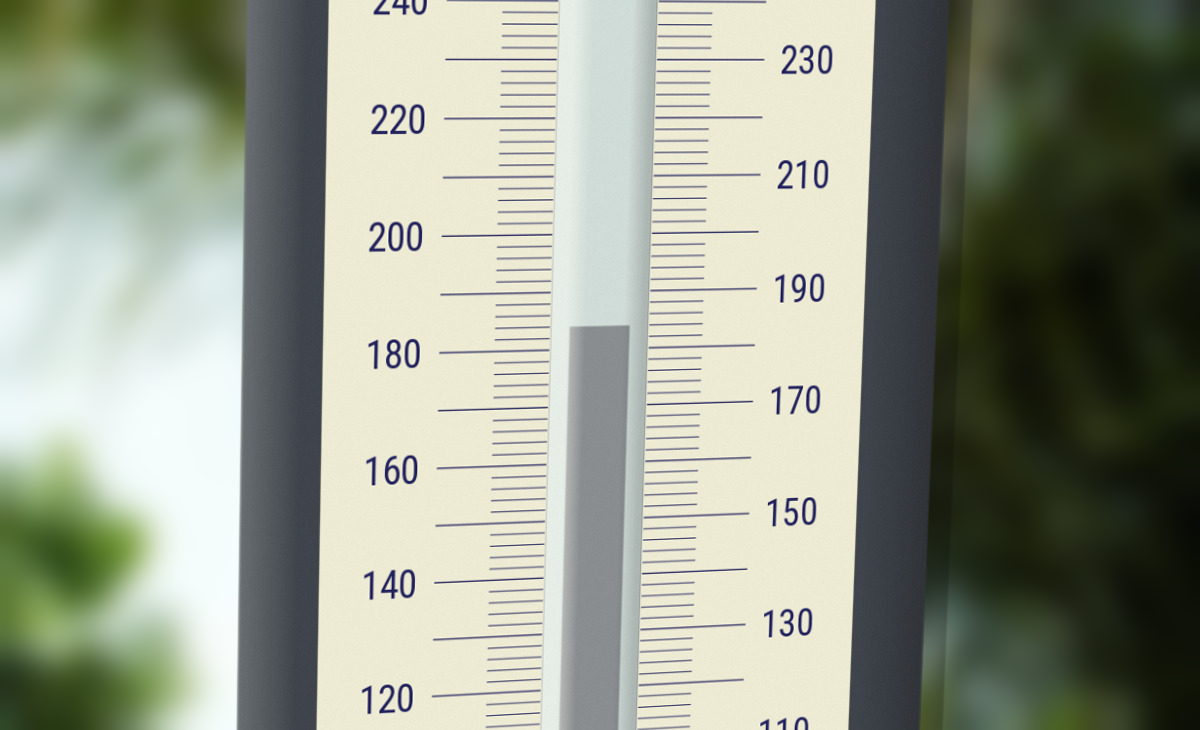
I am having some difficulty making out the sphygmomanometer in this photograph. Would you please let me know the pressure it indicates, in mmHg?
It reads 184 mmHg
